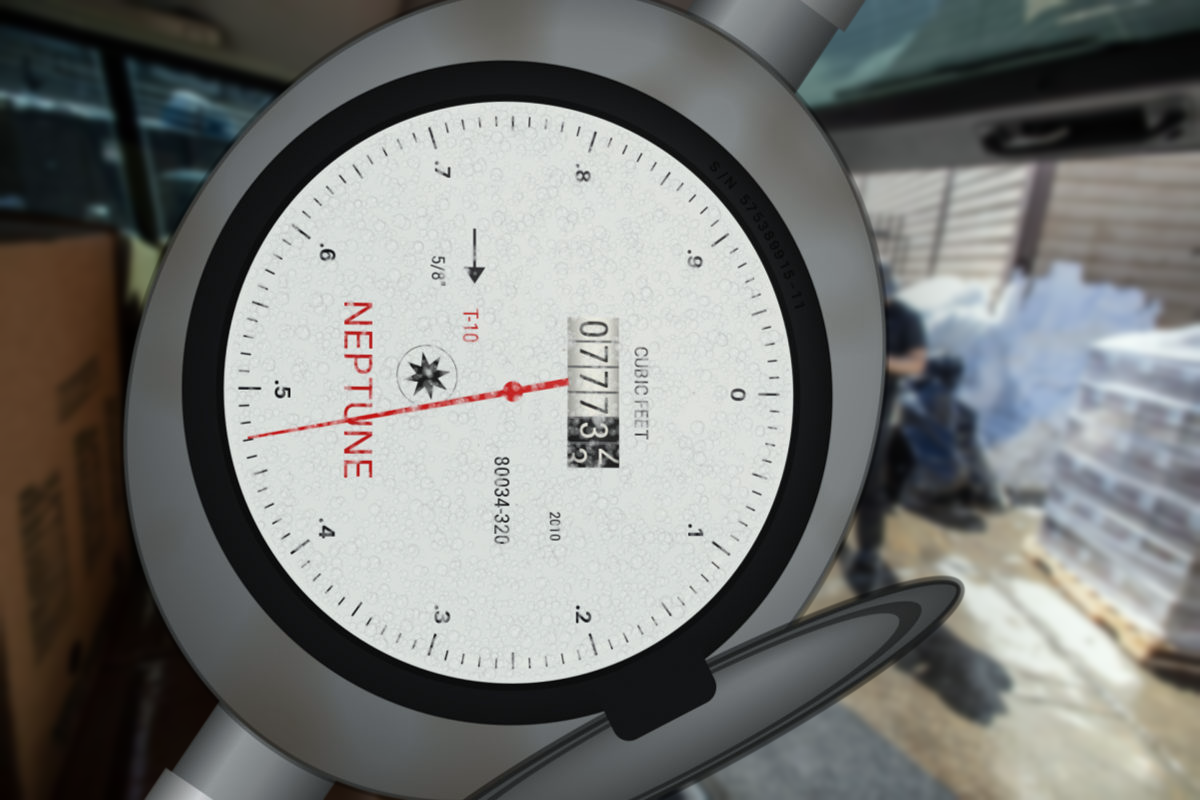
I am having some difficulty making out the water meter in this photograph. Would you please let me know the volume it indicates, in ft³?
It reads 77732.47 ft³
